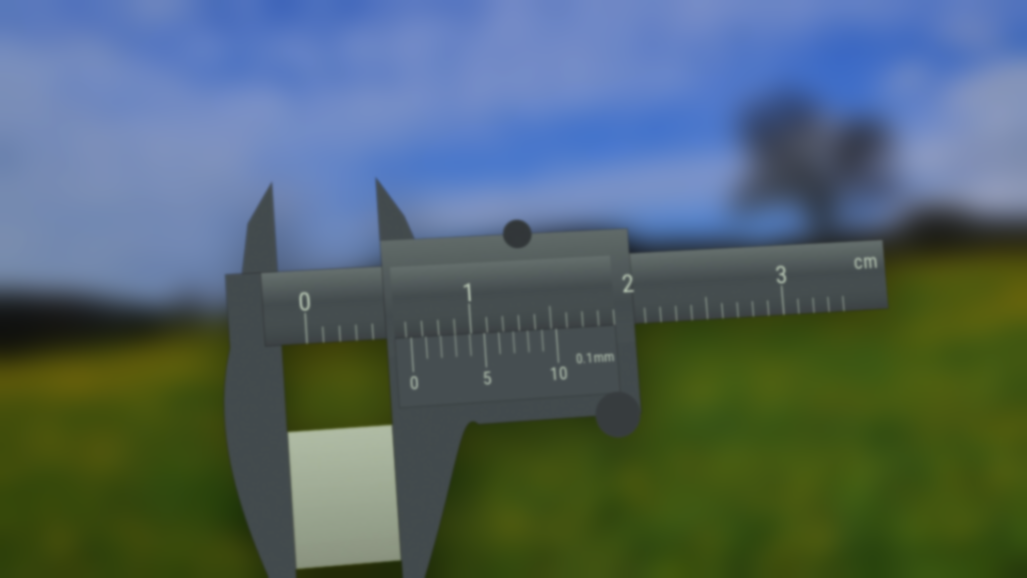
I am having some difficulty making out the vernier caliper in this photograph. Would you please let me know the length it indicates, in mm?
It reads 6.3 mm
